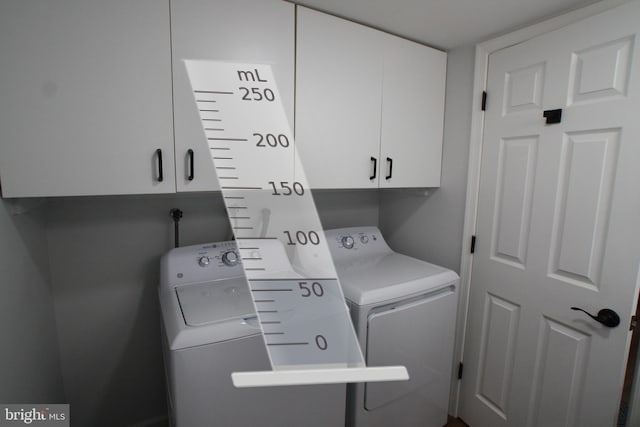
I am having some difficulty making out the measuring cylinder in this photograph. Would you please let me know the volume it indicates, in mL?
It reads 60 mL
